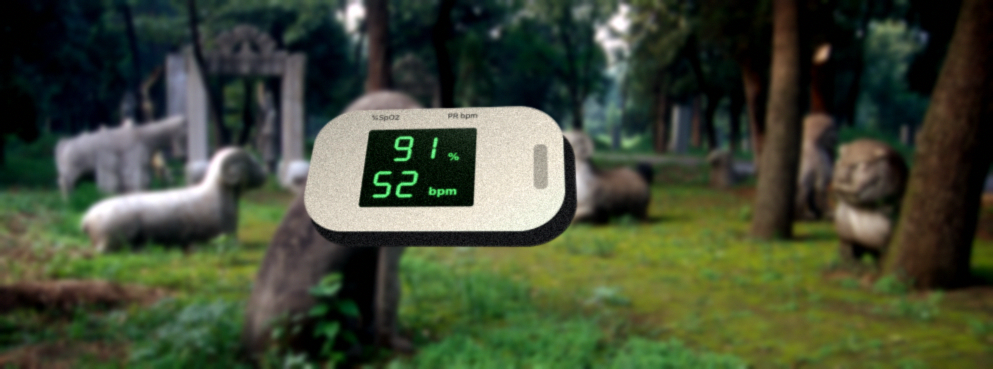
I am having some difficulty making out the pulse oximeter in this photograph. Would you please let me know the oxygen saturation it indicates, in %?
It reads 91 %
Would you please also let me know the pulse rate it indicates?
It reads 52 bpm
